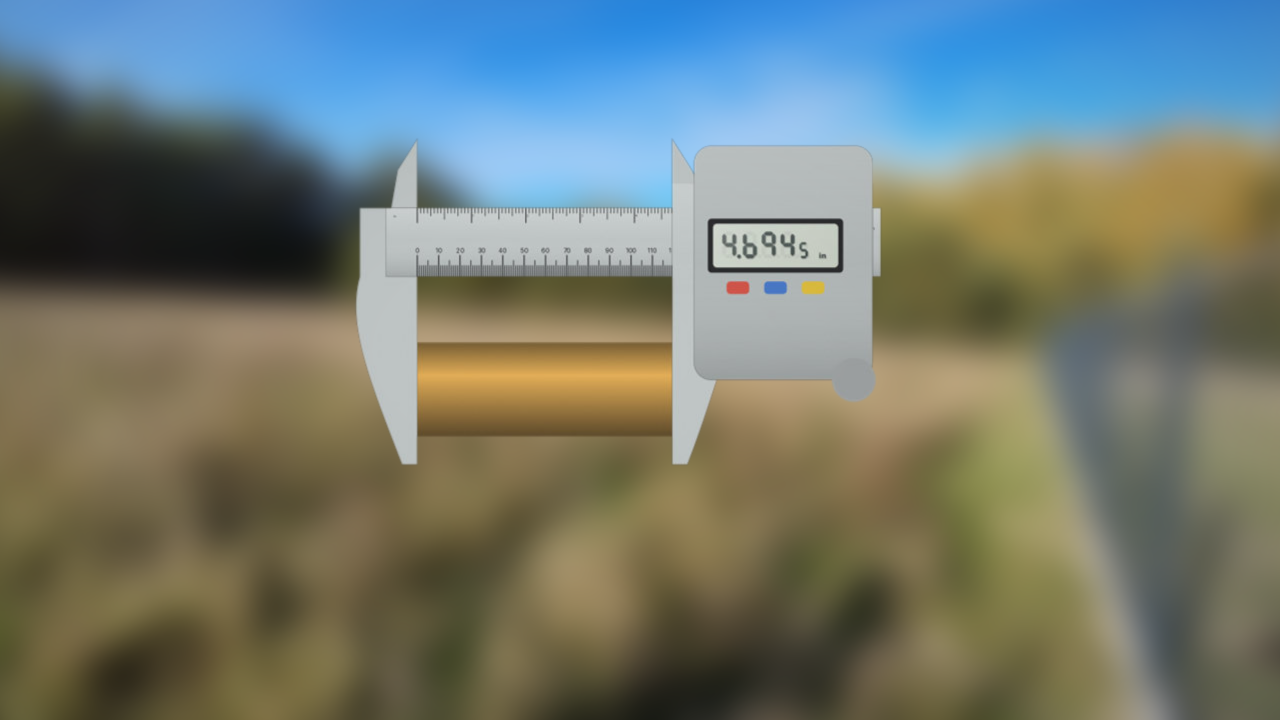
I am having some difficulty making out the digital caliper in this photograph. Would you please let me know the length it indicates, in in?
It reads 4.6945 in
